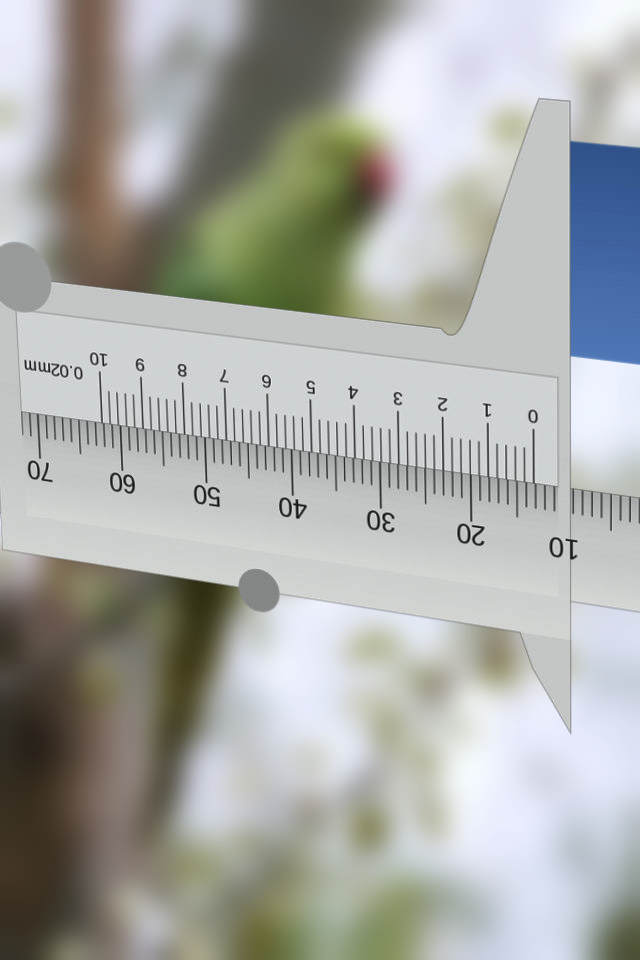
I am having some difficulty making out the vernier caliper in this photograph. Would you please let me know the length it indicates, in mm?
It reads 13.2 mm
